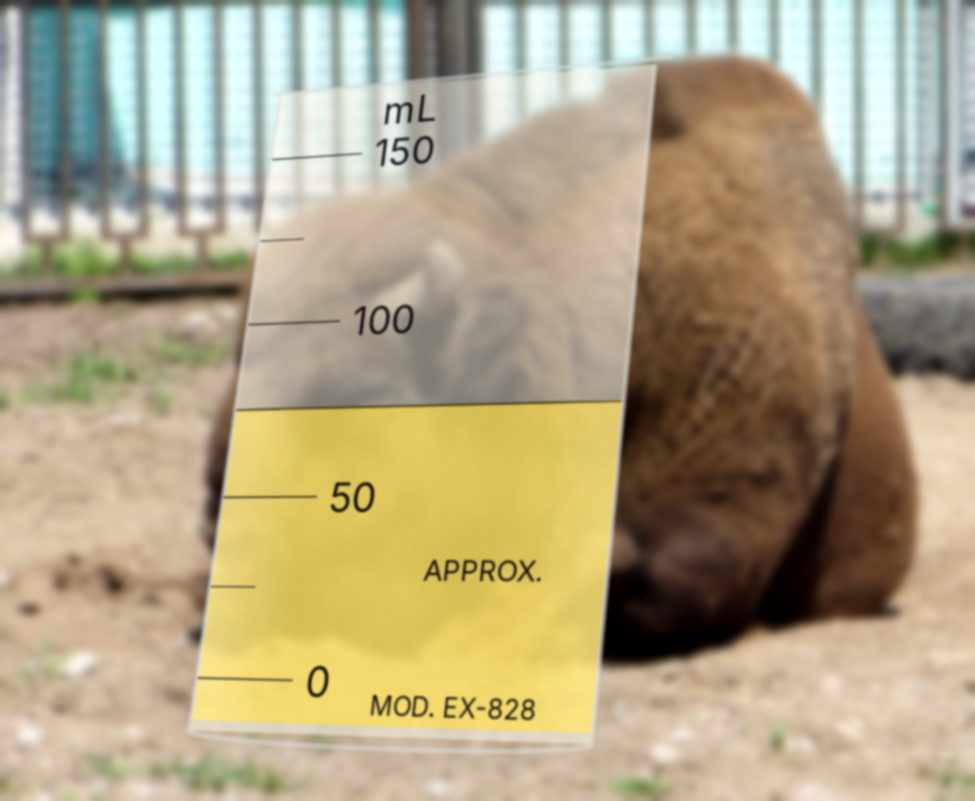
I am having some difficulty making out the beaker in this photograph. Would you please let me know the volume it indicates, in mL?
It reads 75 mL
